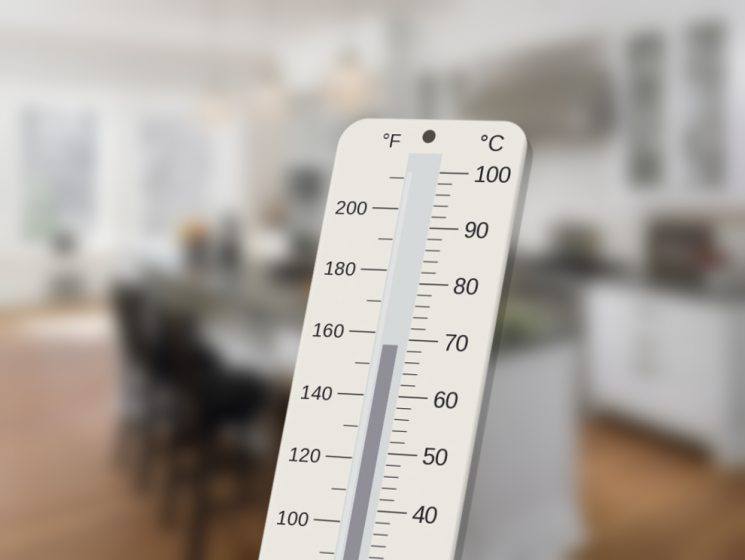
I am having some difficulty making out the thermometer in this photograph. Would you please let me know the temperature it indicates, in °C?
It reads 69 °C
